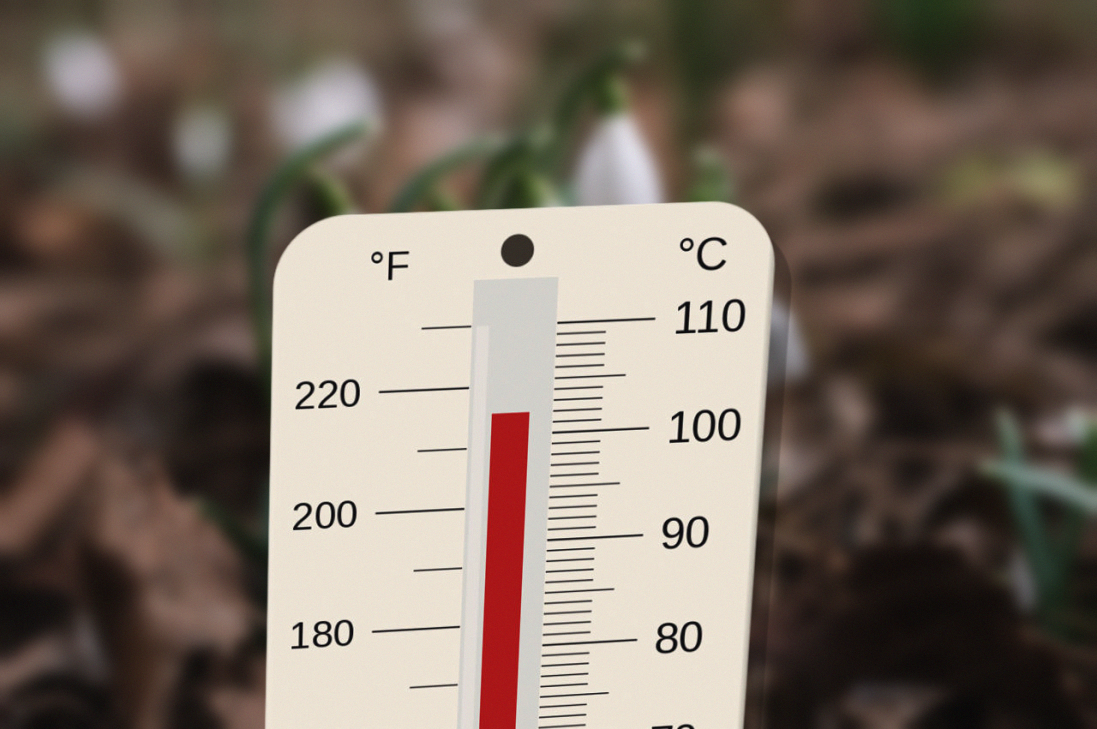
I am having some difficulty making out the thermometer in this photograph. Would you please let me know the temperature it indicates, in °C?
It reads 102 °C
